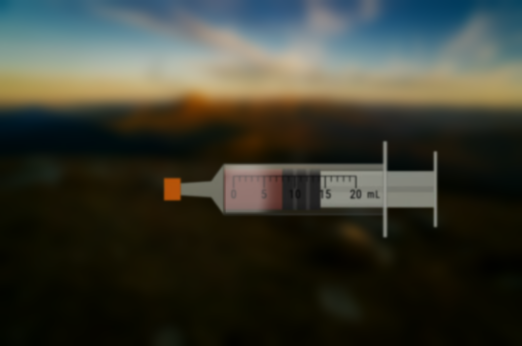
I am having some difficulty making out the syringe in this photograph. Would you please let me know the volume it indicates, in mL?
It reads 8 mL
